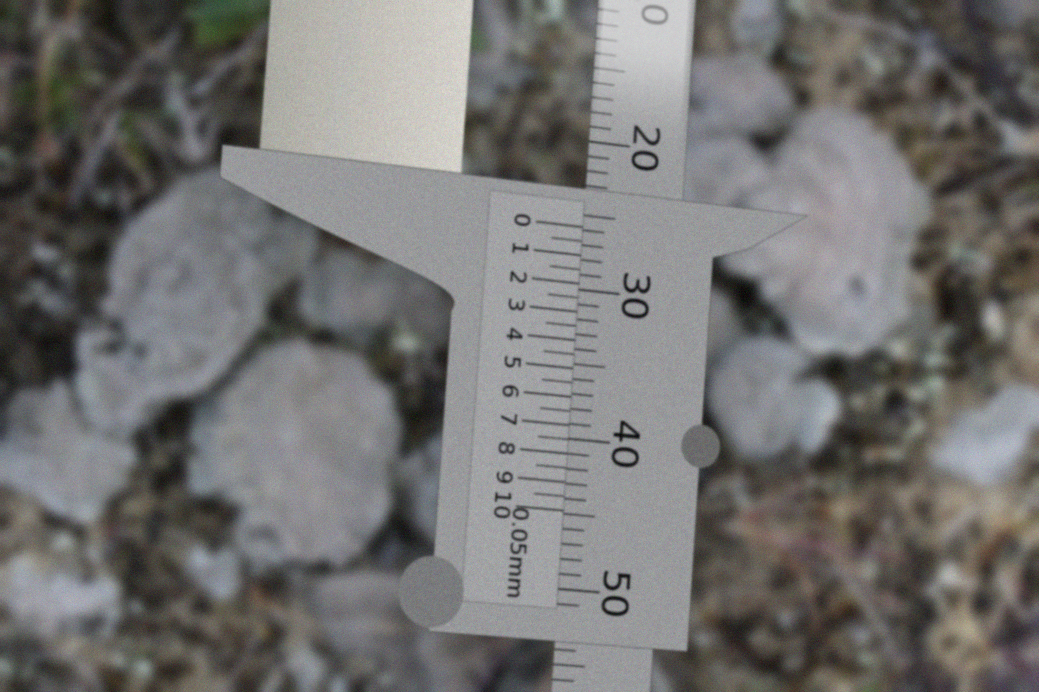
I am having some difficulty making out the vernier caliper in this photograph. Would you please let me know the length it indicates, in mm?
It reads 25.8 mm
